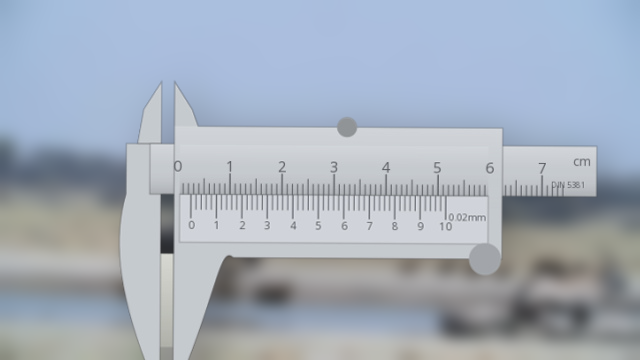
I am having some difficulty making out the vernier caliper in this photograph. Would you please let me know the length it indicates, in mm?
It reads 2.5 mm
